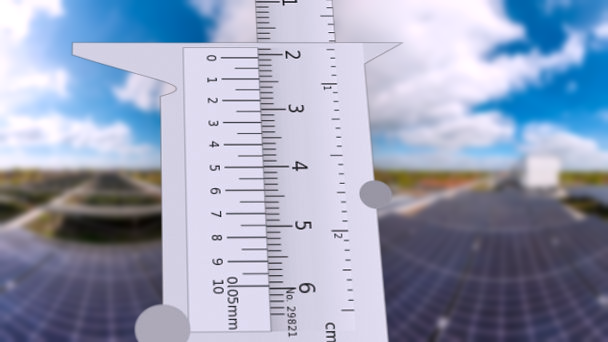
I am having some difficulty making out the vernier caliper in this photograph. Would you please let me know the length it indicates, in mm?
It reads 20.6 mm
